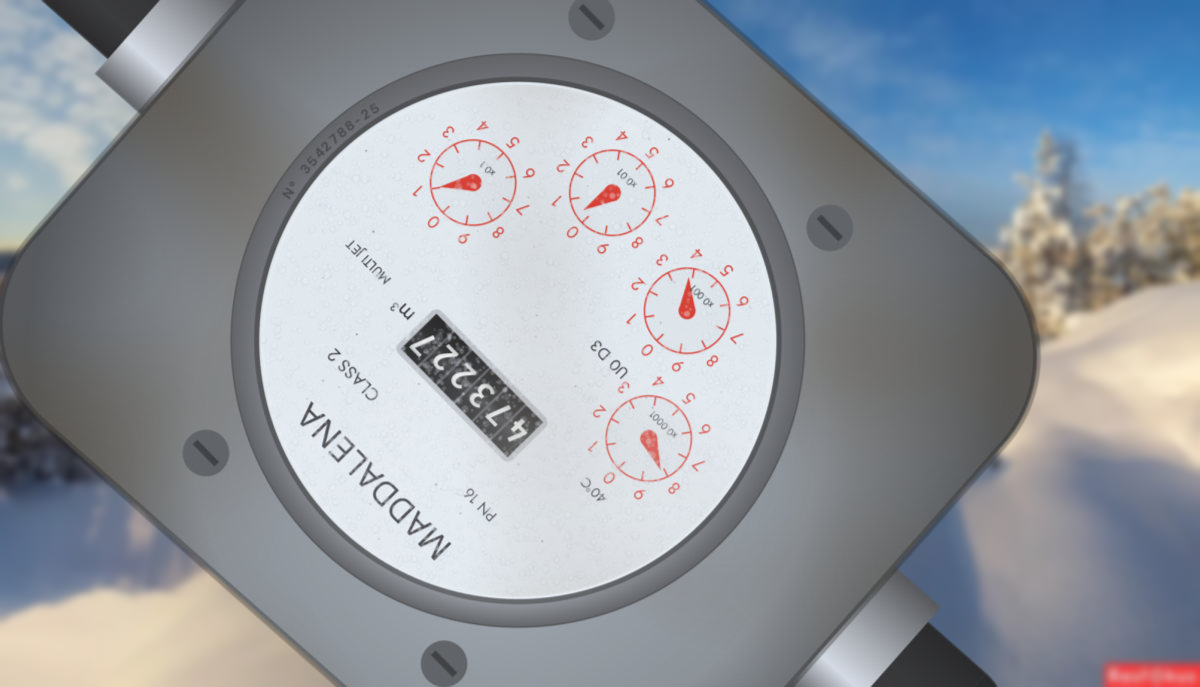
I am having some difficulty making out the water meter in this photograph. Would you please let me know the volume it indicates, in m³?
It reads 473227.1038 m³
